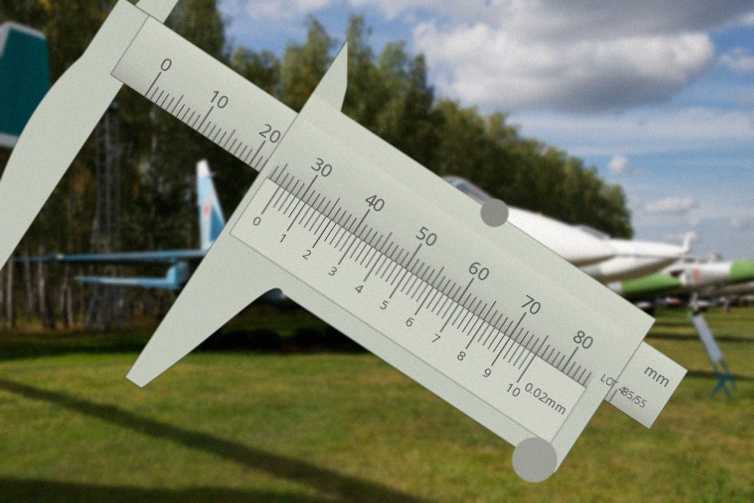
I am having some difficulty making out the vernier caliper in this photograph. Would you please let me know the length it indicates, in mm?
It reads 26.0 mm
